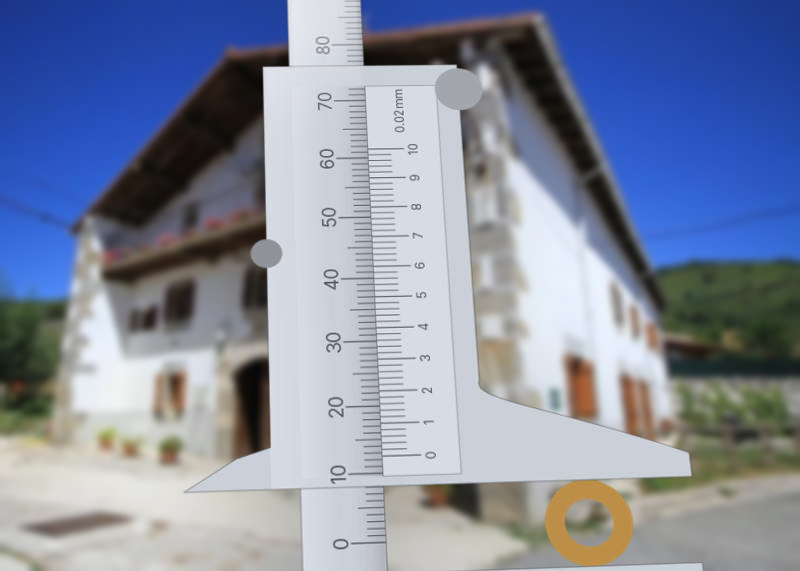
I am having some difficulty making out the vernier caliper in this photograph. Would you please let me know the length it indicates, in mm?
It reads 12.5 mm
